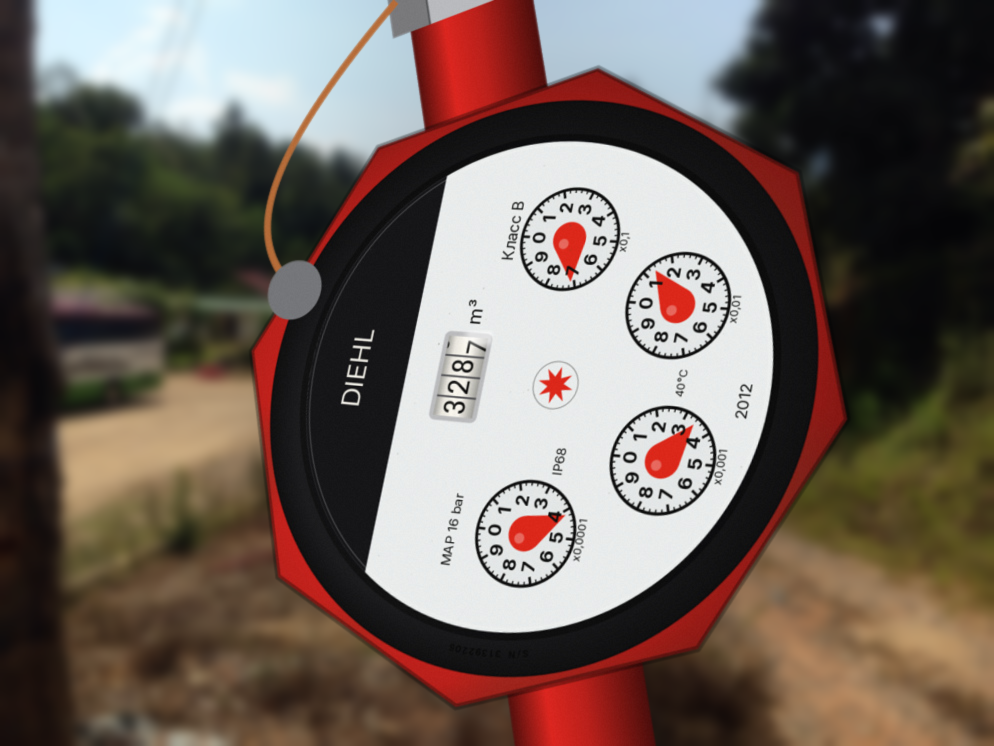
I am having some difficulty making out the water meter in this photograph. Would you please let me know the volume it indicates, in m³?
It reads 3286.7134 m³
